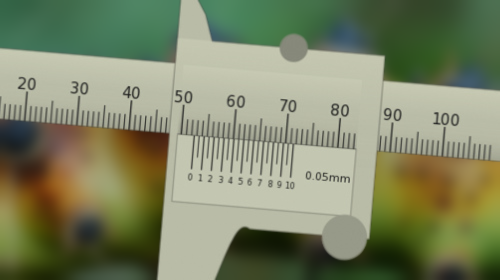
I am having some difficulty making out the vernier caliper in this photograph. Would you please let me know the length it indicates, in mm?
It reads 52.5 mm
